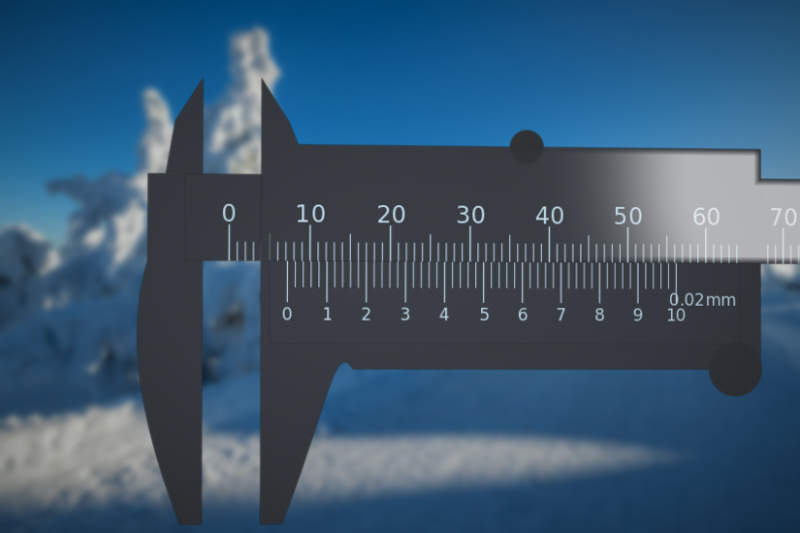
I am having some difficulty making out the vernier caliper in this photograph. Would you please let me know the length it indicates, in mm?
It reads 7.2 mm
